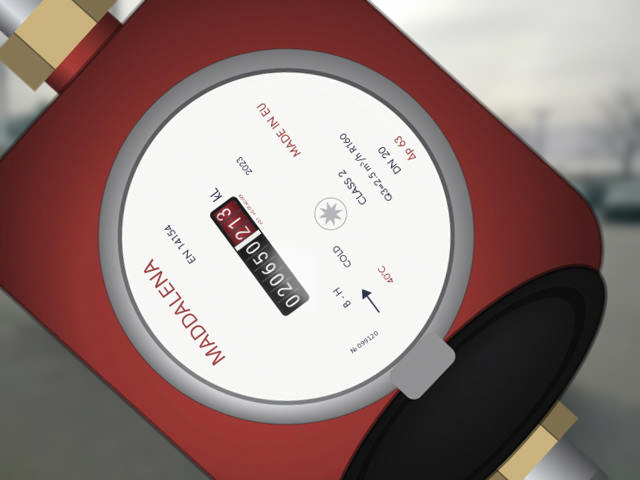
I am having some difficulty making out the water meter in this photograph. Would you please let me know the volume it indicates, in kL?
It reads 20650.213 kL
